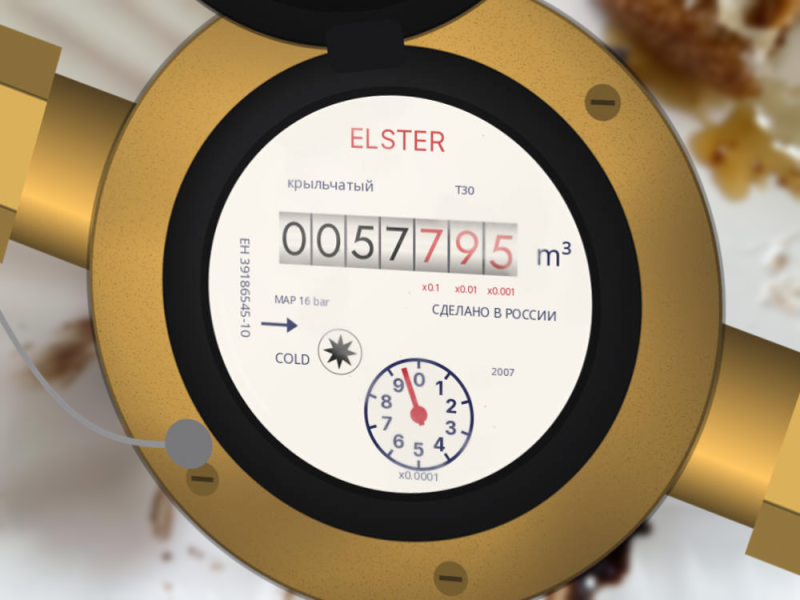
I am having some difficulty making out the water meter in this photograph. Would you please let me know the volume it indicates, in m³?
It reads 57.7949 m³
